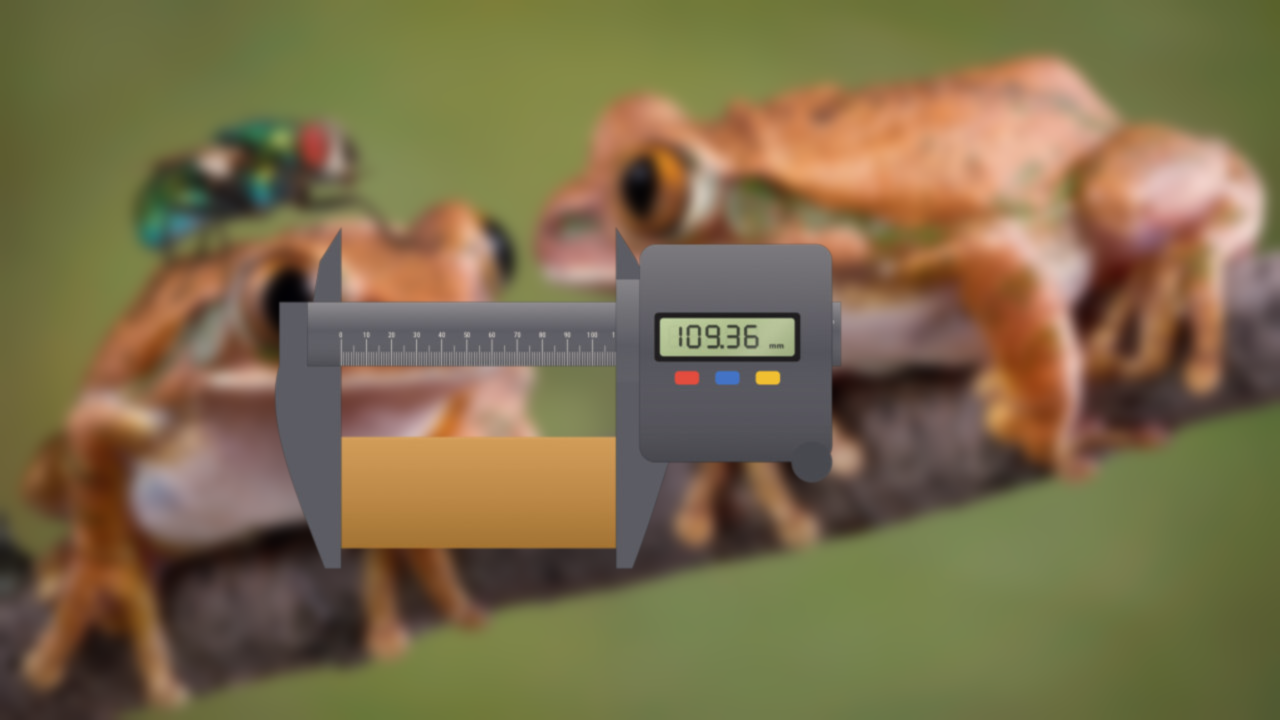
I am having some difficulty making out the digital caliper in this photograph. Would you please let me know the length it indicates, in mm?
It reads 109.36 mm
